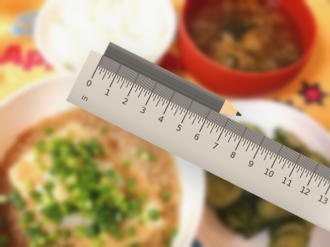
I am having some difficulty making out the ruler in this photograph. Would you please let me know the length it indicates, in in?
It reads 7.5 in
